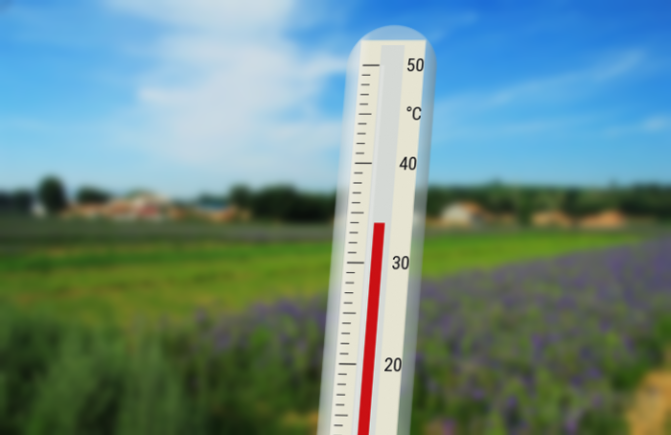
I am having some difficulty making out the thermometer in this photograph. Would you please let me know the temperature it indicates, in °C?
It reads 34 °C
